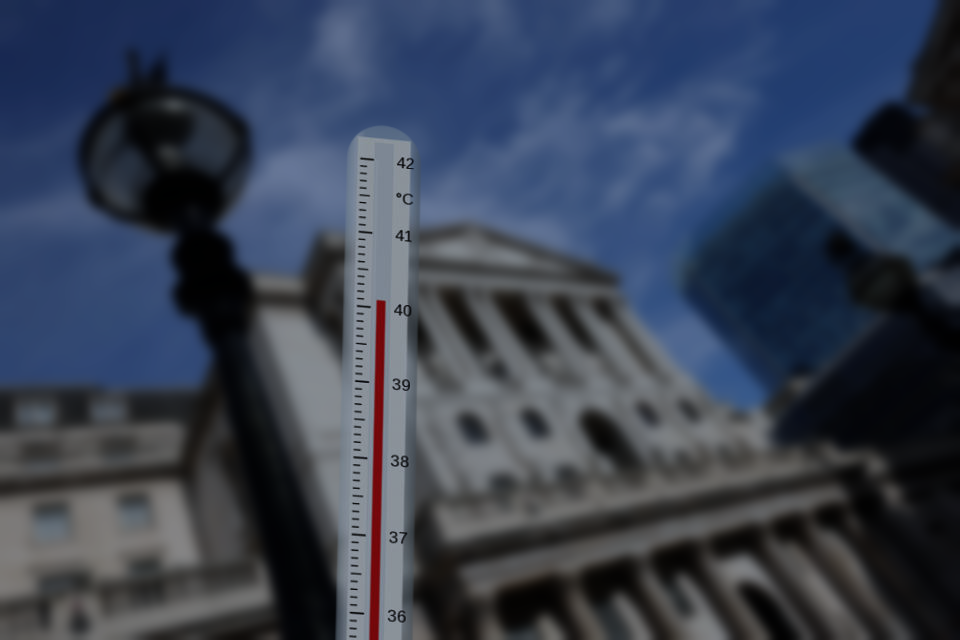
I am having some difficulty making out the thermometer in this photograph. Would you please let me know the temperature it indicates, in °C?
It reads 40.1 °C
